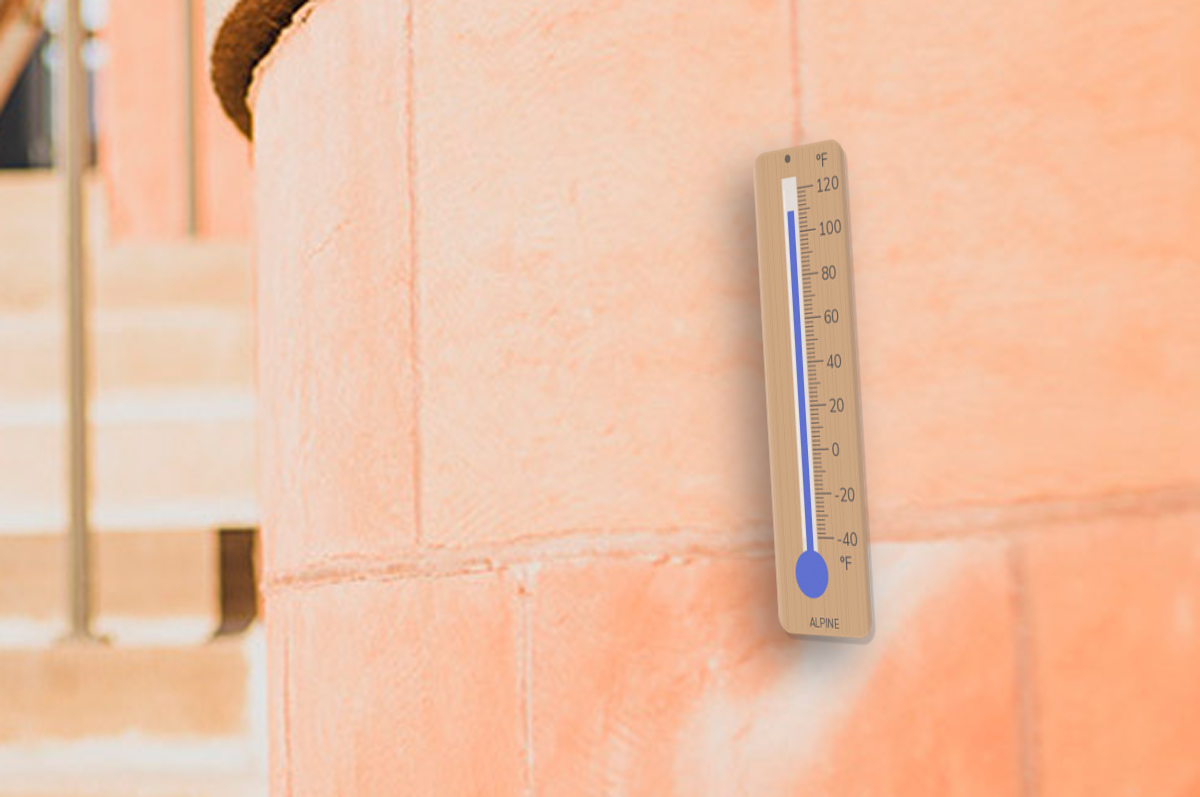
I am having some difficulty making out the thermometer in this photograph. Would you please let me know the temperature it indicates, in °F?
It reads 110 °F
